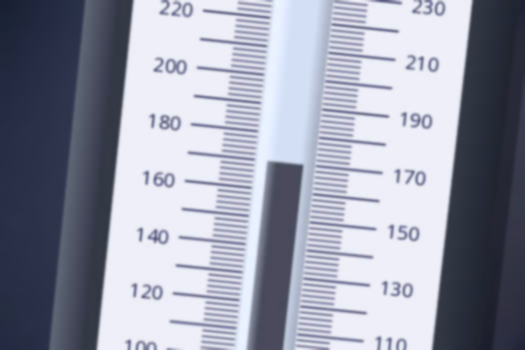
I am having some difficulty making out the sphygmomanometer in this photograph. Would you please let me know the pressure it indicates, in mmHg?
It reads 170 mmHg
